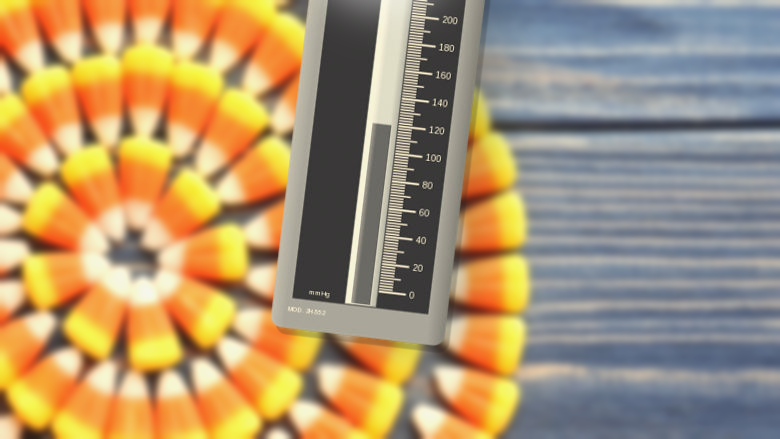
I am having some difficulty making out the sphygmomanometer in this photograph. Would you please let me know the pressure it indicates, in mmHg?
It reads 120 mmHg
